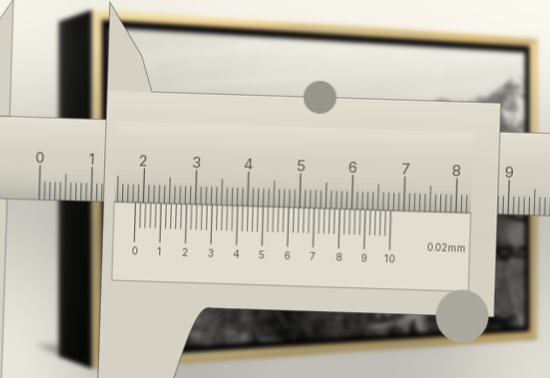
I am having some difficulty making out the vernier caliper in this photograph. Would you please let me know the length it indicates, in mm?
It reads 18.5 mm
